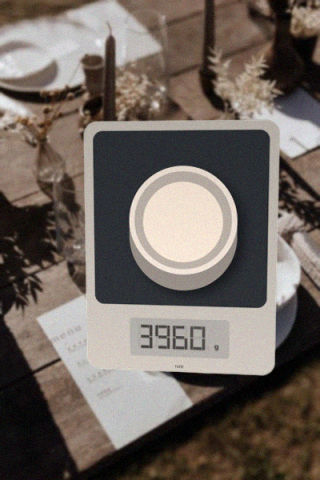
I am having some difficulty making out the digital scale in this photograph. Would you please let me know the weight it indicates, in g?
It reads 3960 g
